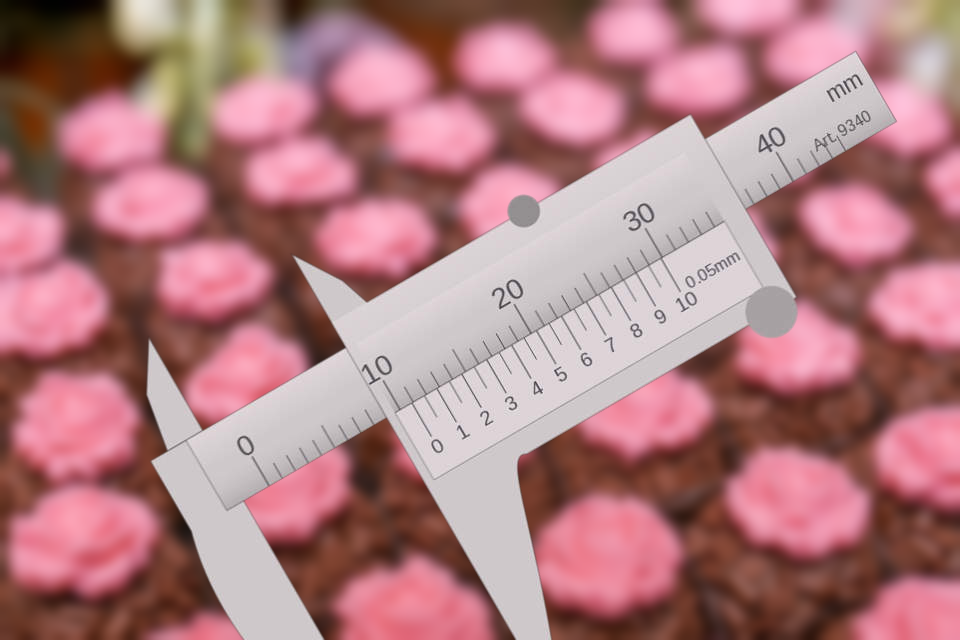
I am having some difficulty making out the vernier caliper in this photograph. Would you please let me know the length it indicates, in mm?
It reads 10.9 mm
